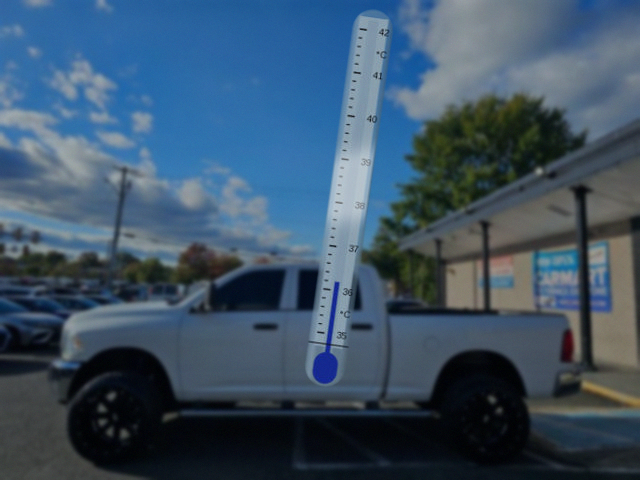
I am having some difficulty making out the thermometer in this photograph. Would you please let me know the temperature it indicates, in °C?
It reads 36.2 °C
